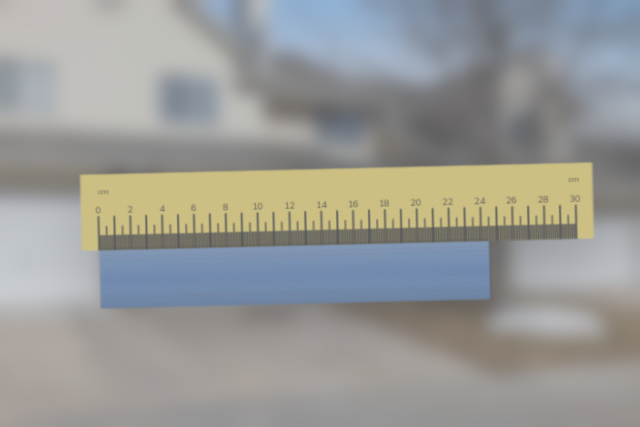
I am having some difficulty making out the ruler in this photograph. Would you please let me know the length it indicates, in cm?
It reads 24.5 cm
